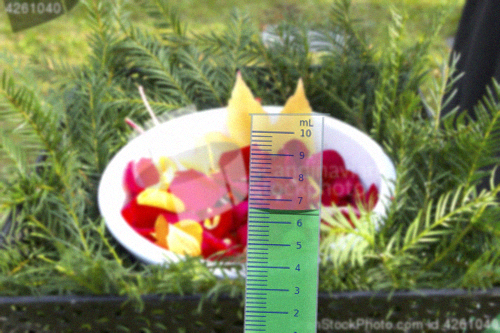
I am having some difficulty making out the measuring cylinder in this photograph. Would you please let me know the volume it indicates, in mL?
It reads 6.4 mL
